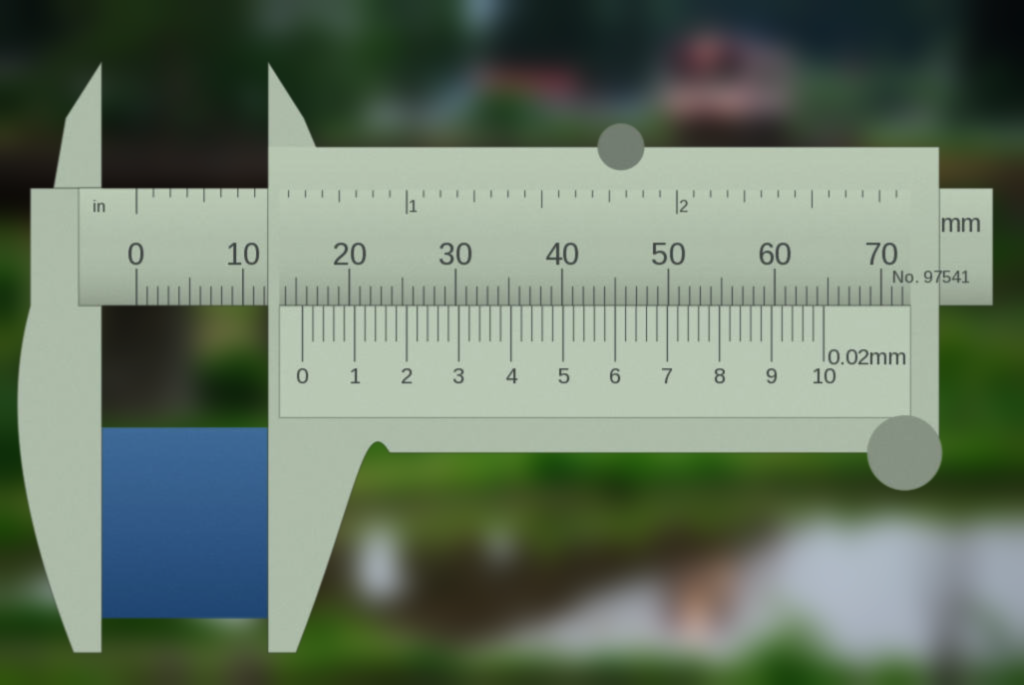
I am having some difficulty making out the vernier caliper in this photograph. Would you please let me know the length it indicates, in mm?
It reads 15.6 mm
